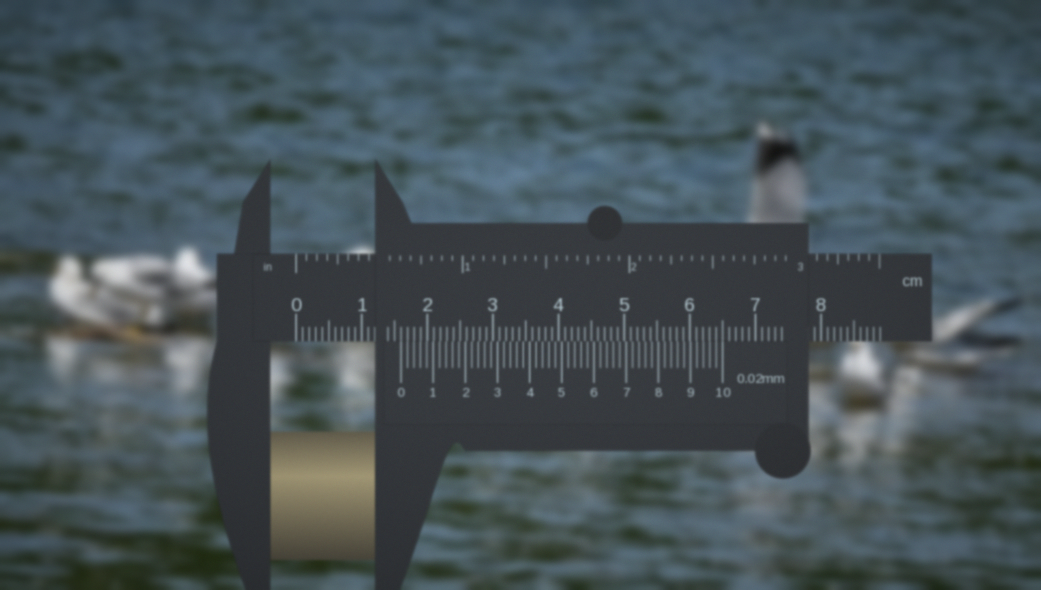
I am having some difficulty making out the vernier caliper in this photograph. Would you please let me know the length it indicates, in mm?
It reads 16.0 mm
